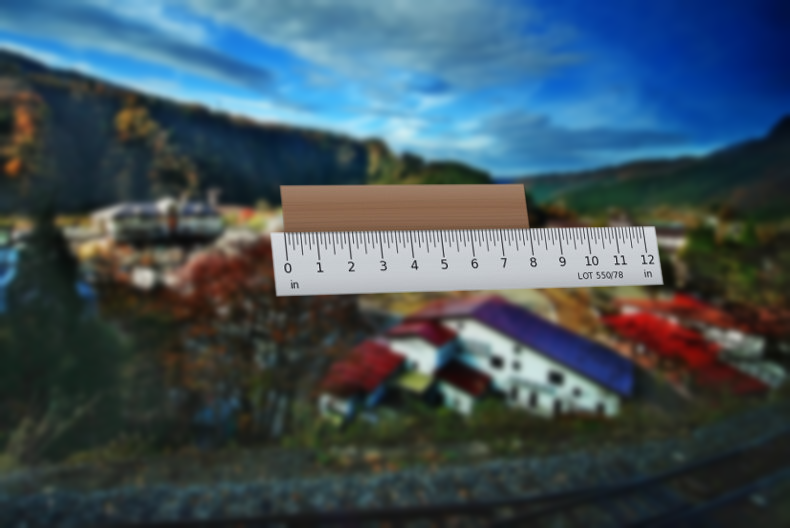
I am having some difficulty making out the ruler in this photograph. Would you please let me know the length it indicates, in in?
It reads 8 in
